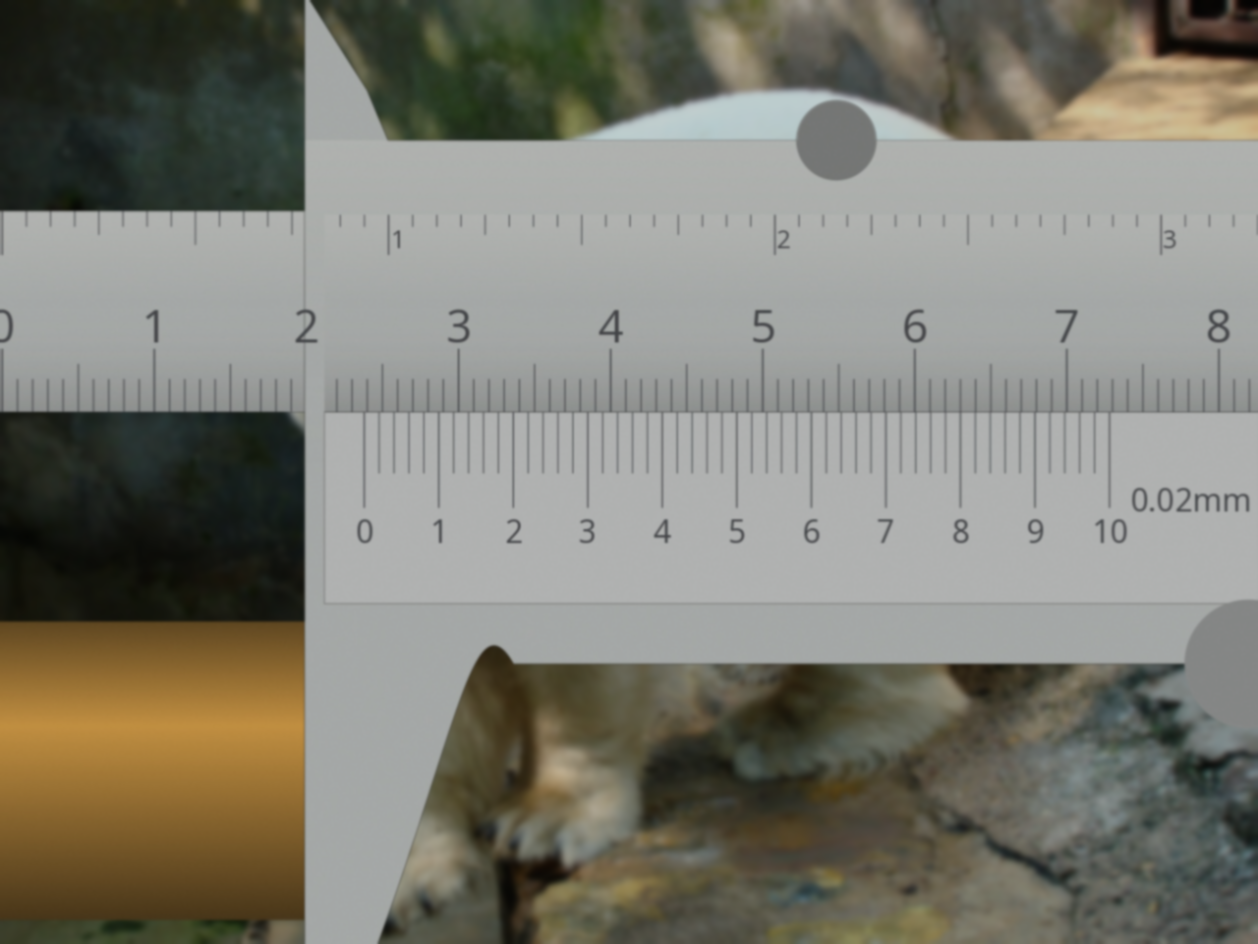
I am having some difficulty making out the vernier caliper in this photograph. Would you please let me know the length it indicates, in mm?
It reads 23.8 mm
